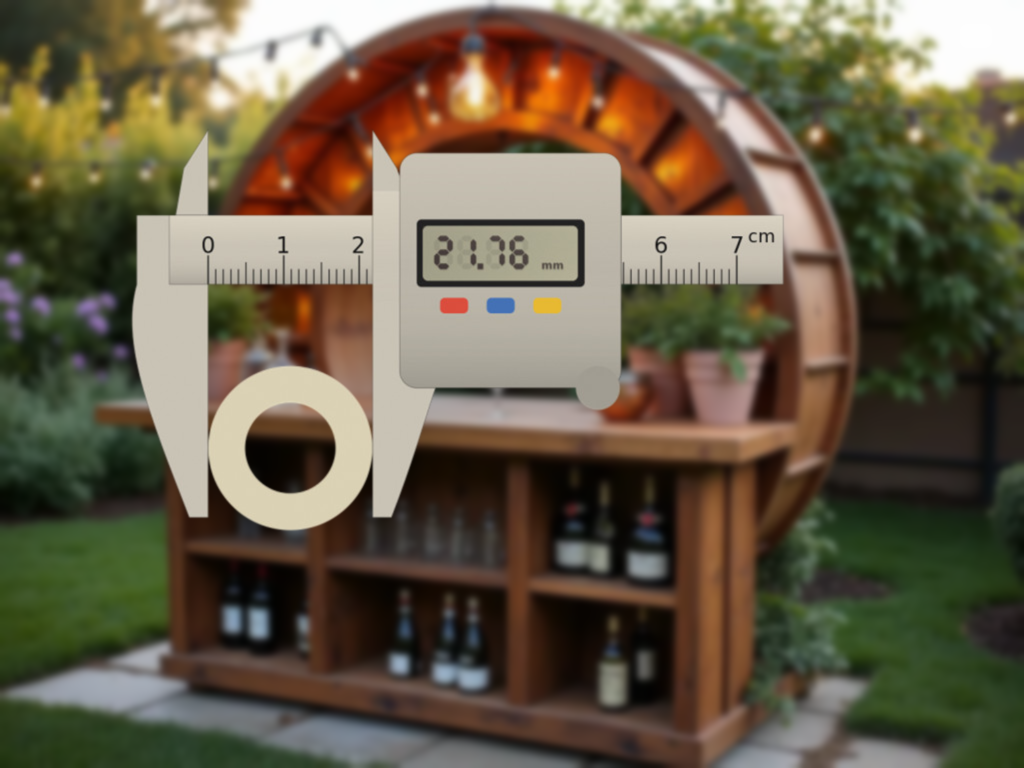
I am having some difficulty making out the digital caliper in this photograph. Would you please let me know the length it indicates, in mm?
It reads 21.76 mm
